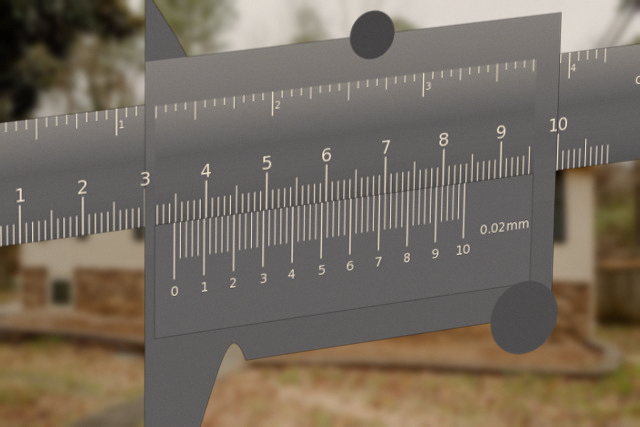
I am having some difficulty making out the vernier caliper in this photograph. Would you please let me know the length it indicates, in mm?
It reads 34.8 mm
